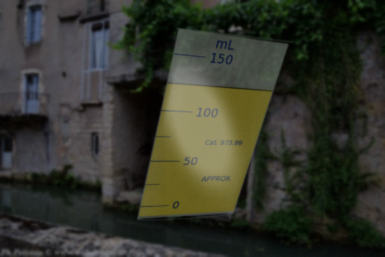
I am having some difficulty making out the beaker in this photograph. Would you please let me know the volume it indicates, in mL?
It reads 125 mL
